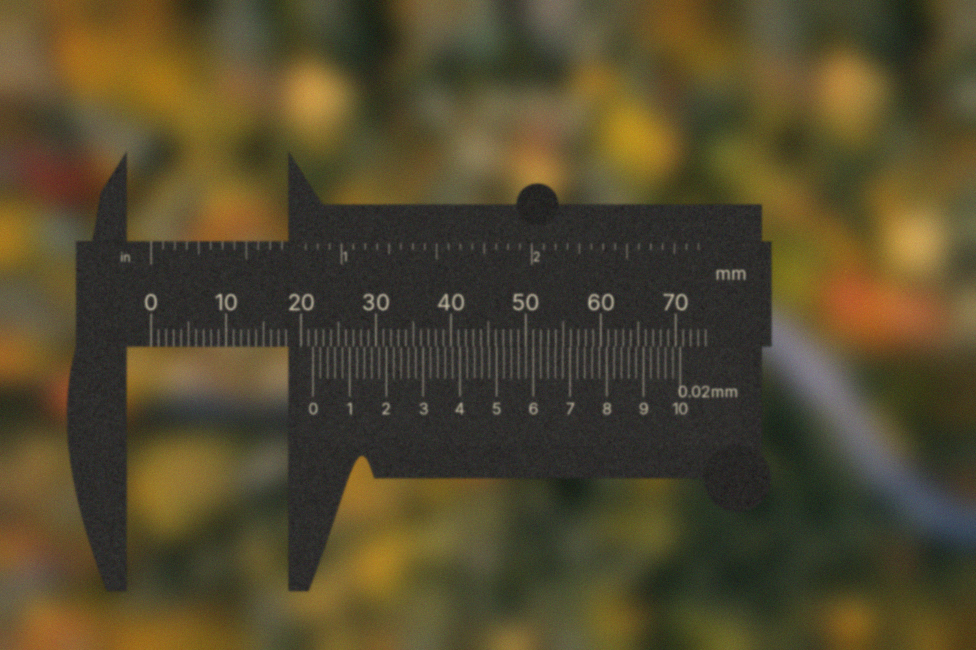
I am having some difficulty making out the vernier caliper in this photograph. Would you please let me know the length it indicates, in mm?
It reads 21.6 mm
